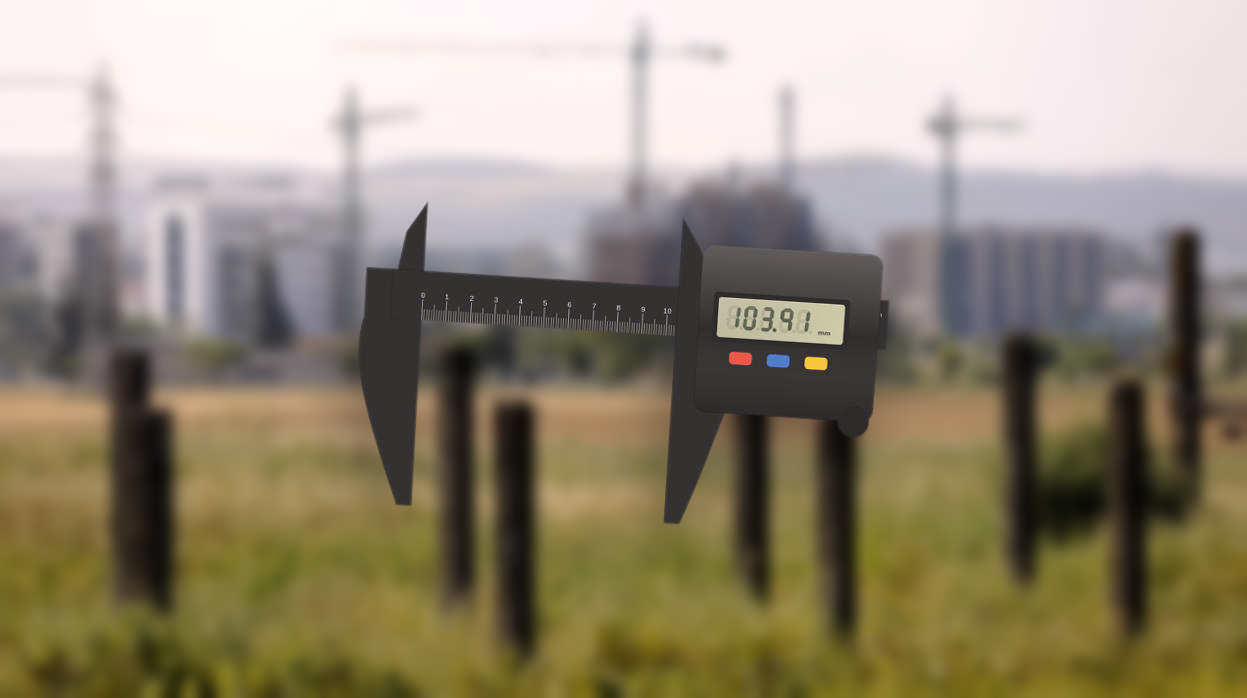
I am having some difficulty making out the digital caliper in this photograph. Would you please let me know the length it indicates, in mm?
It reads 103.91 mm
